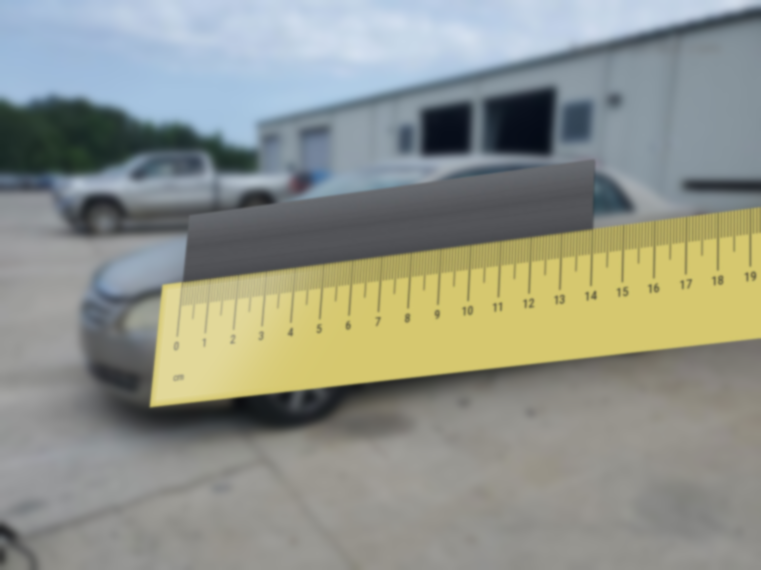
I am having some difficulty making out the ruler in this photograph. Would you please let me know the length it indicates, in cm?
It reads 14 cm
